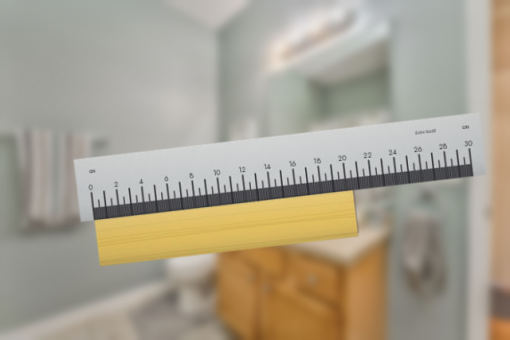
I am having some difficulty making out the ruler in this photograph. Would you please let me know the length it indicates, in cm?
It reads 20.5 cm
